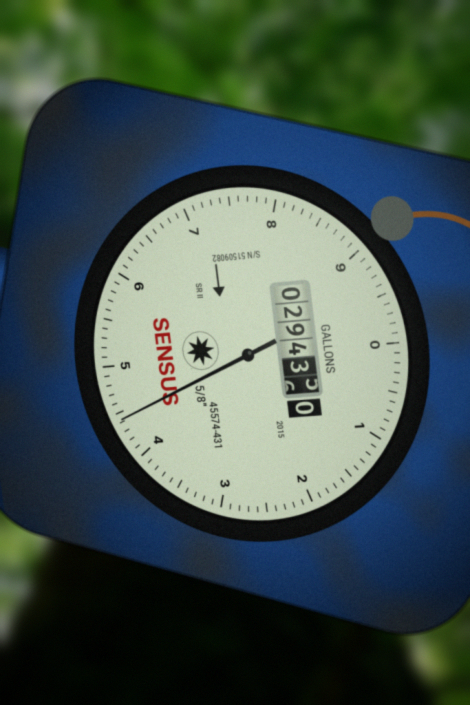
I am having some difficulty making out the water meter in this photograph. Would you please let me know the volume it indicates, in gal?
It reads 294354.4 gal
